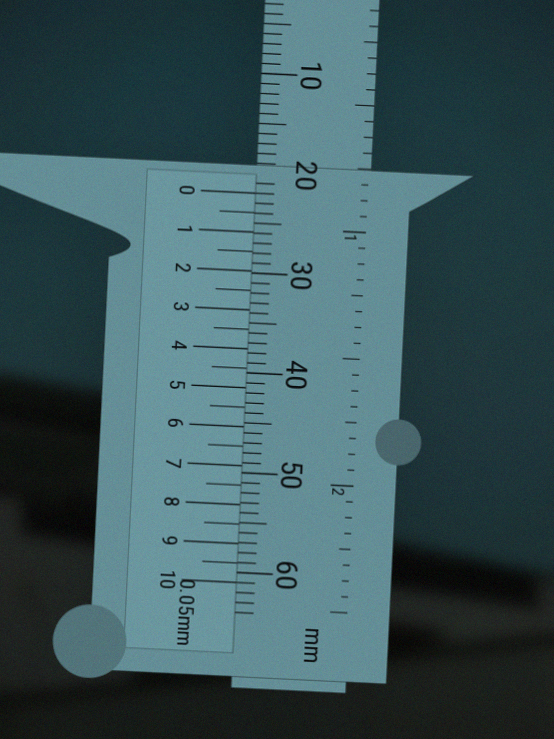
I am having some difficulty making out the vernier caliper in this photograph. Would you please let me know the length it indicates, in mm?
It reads 22.0 mm
